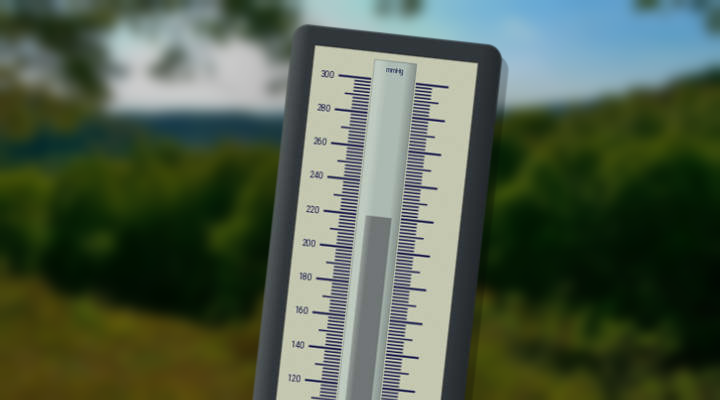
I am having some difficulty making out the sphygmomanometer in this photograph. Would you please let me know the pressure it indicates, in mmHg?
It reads 220 mmHg
